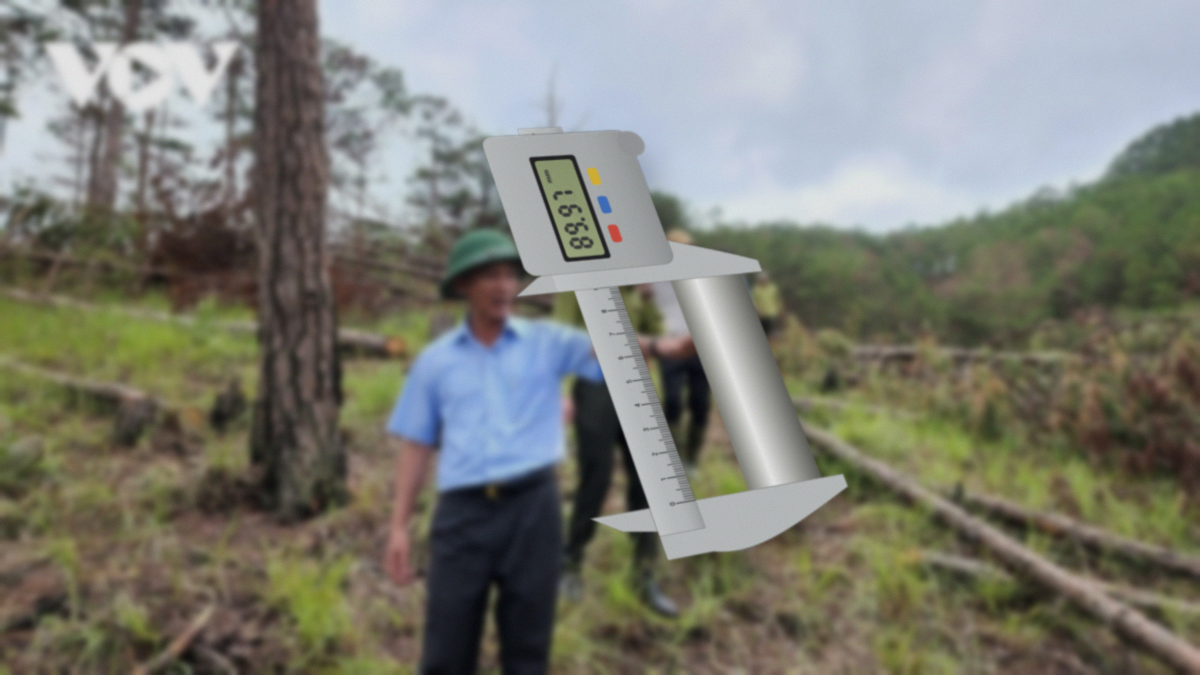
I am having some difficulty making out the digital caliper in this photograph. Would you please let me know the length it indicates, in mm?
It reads 89.97 mm
